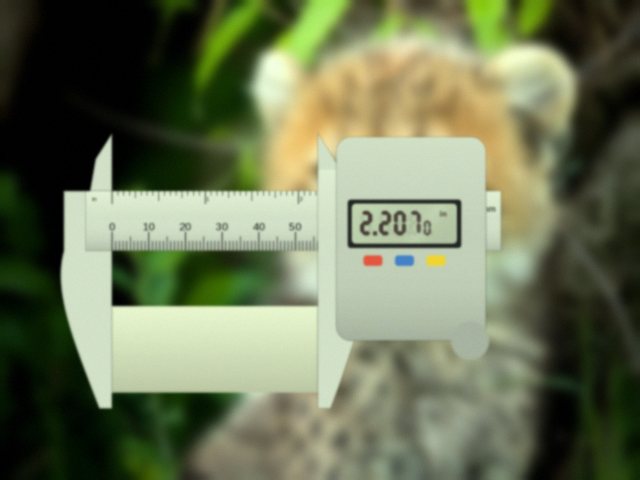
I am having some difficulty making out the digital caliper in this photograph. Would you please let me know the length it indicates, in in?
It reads 2.2070 in
